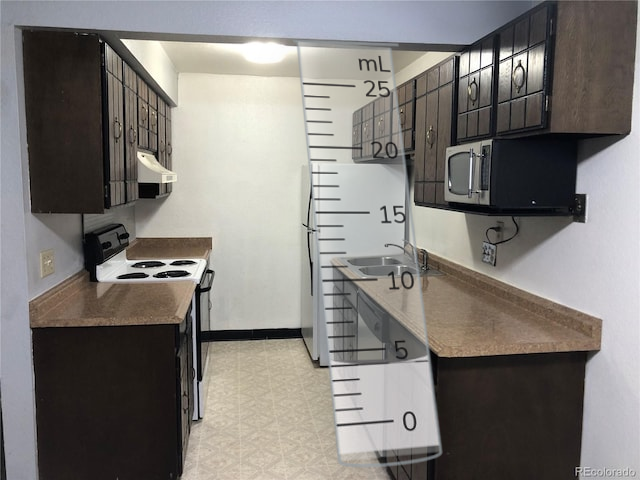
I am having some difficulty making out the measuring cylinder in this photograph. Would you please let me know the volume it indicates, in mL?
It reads 4 mL
